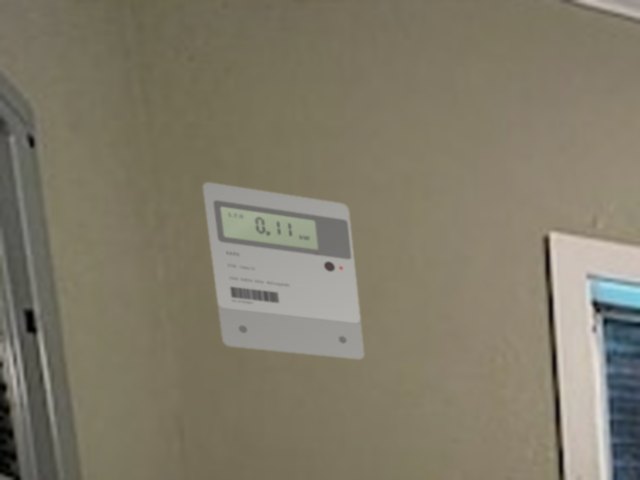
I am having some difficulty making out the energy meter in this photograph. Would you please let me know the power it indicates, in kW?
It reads 0.11 kW
